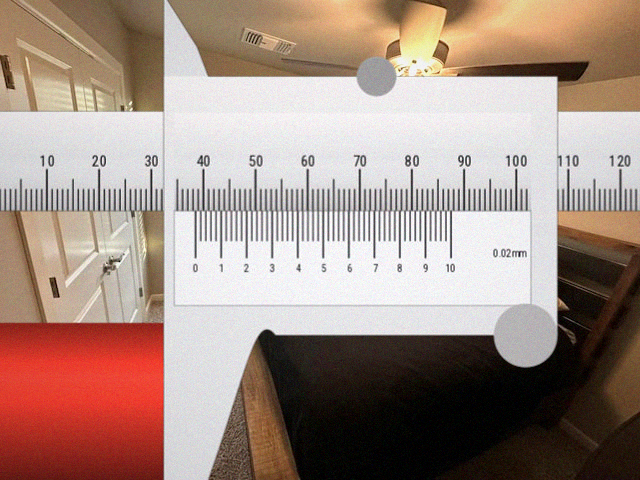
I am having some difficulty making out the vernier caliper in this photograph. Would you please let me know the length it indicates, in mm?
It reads 38.5 mm
